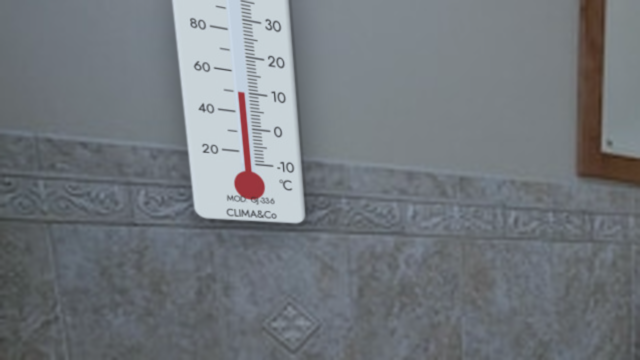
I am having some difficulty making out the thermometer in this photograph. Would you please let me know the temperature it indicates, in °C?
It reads 10 °C
